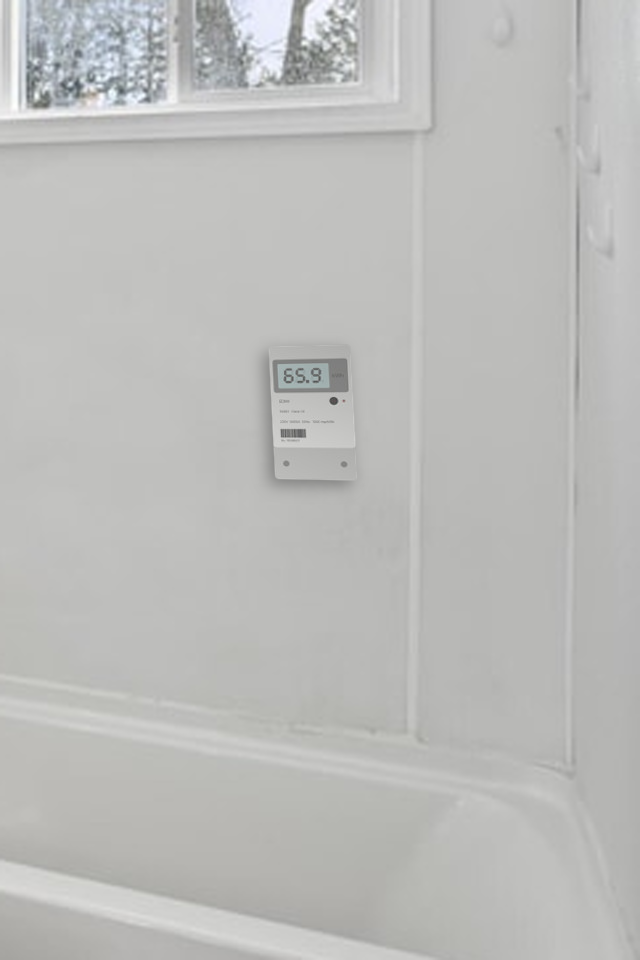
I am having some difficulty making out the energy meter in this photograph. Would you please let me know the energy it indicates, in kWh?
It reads 65.9 kWh
